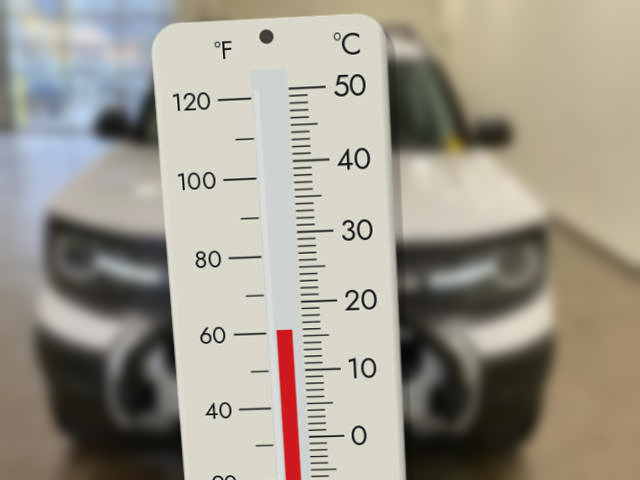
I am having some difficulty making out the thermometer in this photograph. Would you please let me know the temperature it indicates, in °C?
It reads 16 °C
